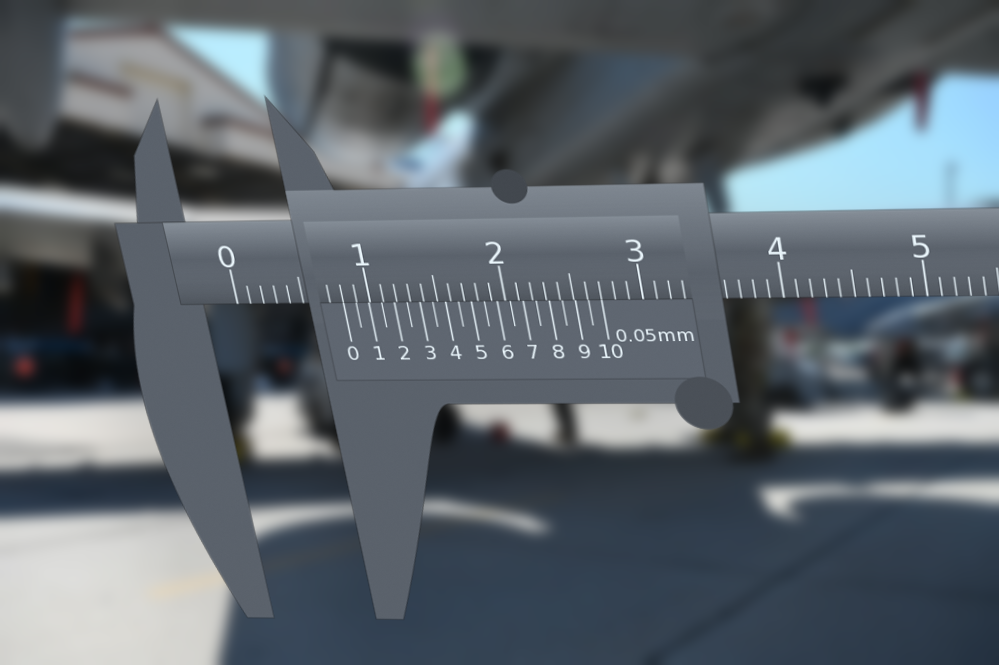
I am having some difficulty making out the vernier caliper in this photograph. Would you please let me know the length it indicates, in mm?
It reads 8.0 mm
